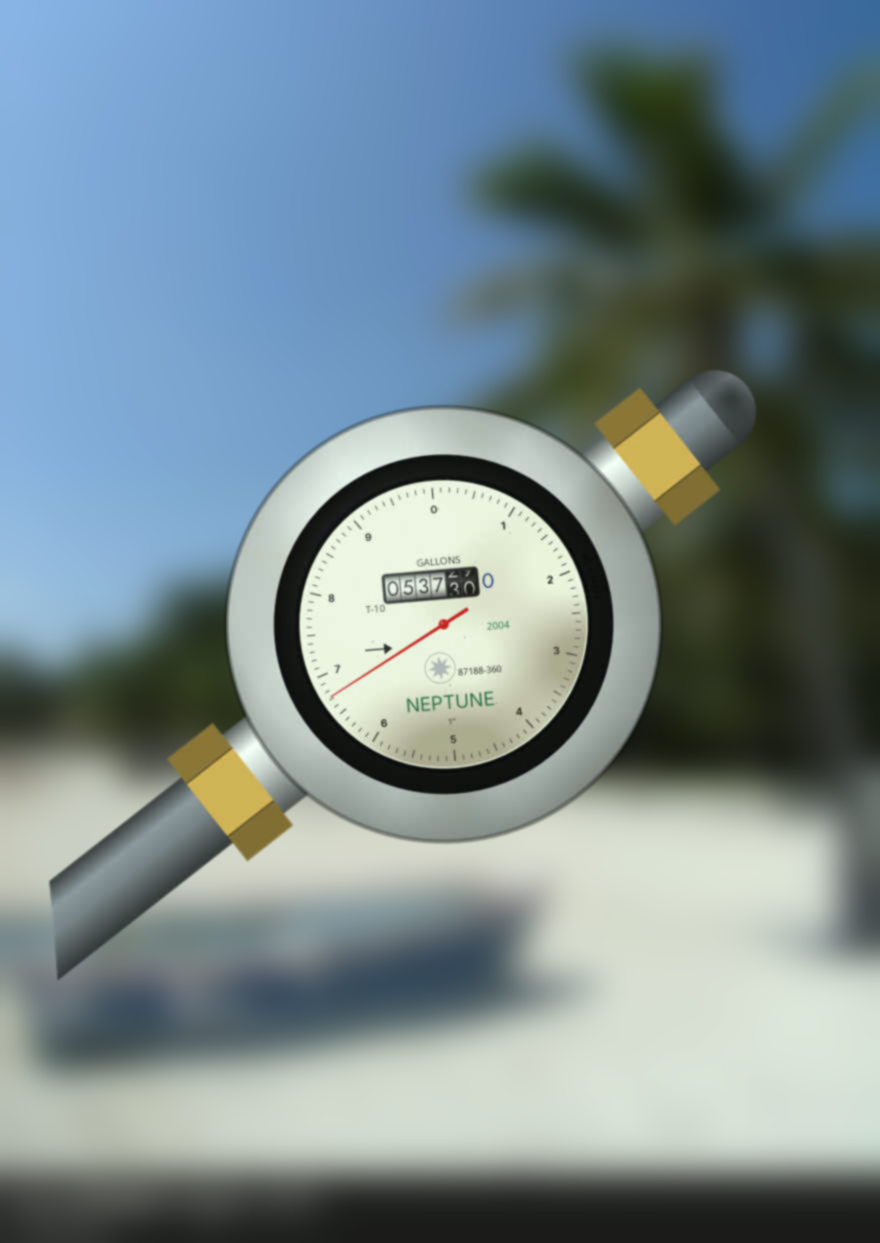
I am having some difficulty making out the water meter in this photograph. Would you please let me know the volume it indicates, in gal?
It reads 537296.7 gal
